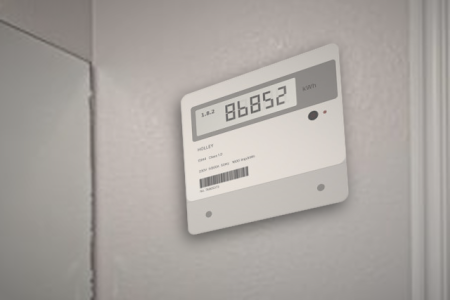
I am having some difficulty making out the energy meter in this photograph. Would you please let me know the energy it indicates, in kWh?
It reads 86852 kWh
